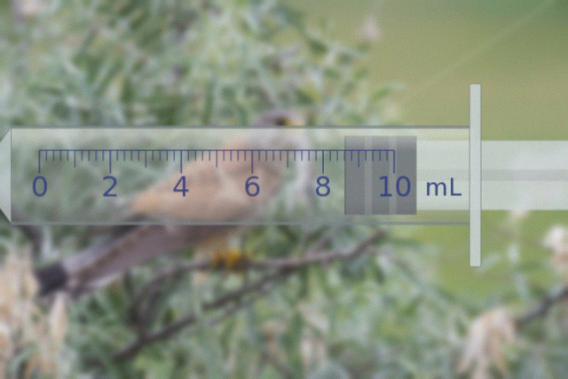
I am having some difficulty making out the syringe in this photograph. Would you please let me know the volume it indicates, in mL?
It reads 8.6 mL
